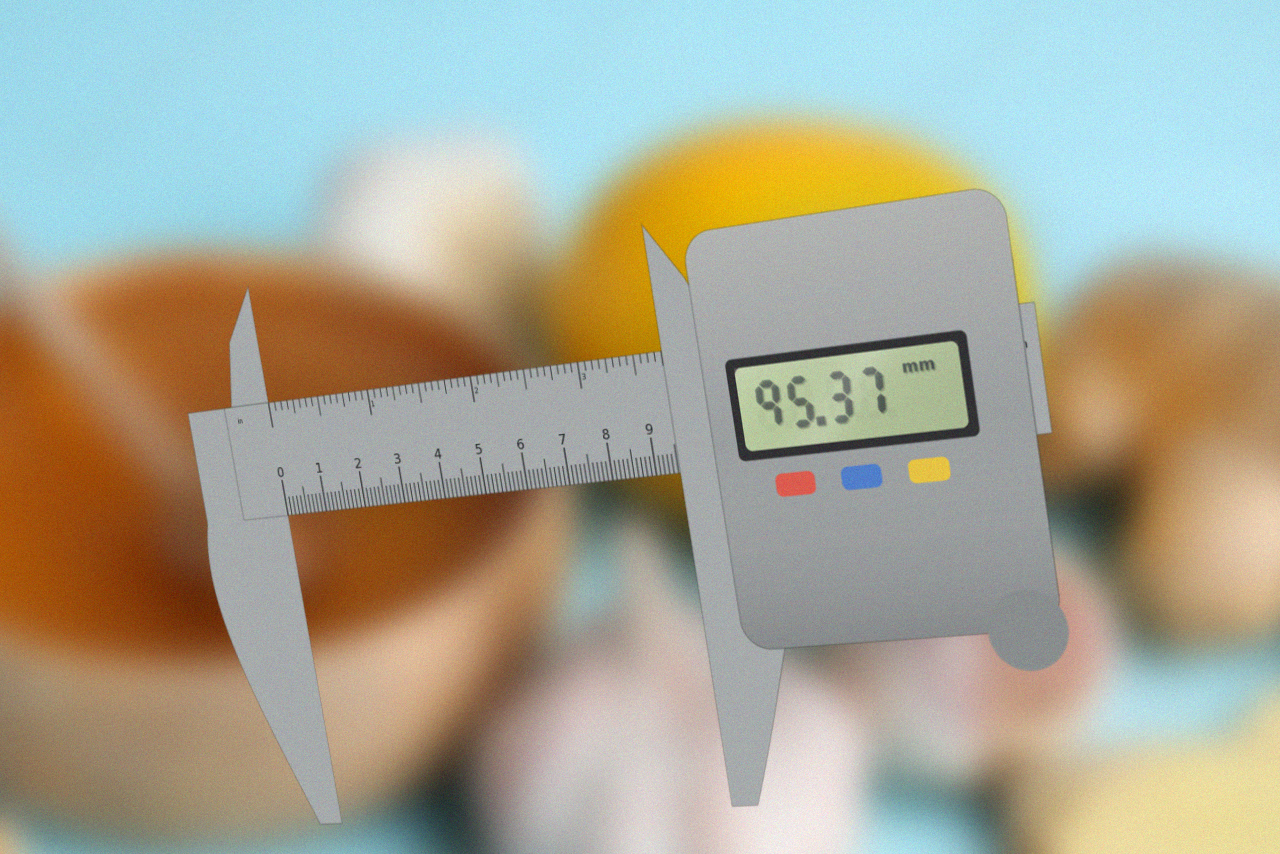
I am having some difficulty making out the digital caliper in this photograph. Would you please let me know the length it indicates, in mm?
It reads 95.37 mm
